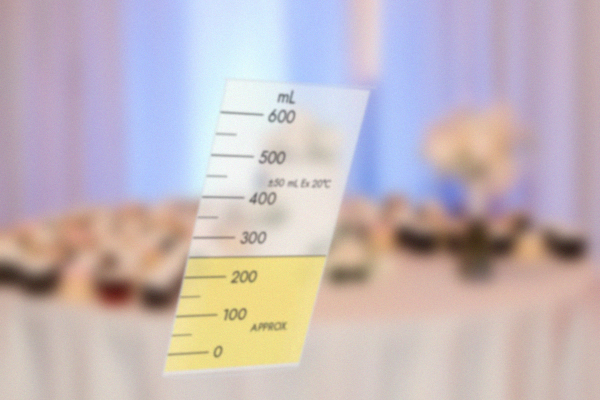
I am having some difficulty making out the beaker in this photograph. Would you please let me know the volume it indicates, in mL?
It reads 250 mL
